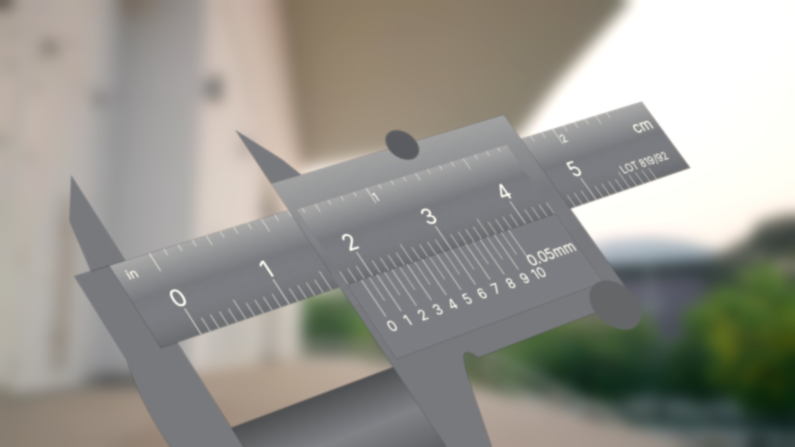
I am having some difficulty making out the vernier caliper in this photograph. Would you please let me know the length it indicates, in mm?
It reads 18.6 mm
